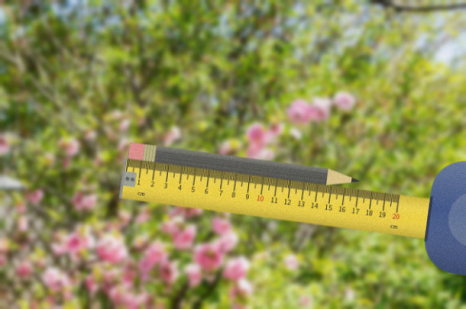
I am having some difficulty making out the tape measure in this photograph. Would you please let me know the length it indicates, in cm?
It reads 17 cm
